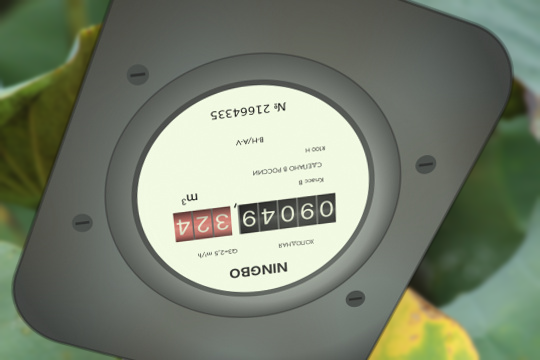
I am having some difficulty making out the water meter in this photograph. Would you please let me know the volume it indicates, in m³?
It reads 9049.324 m³
